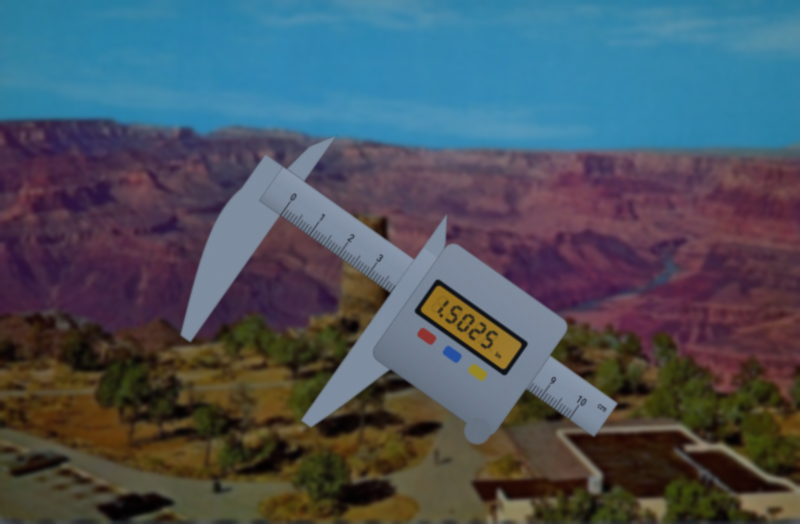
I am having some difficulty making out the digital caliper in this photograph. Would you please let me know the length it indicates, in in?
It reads 1.5025 in
